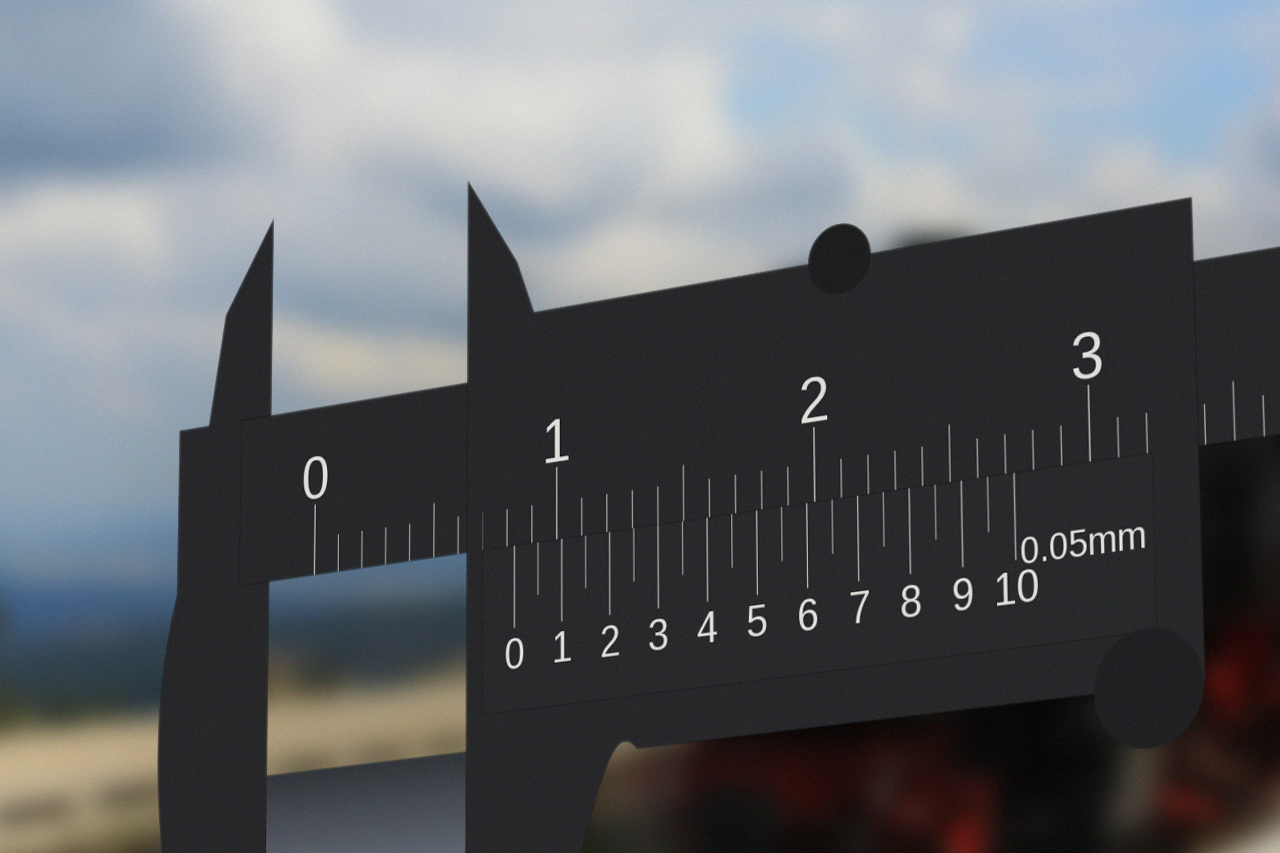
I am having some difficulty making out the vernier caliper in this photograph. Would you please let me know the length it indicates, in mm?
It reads 8.30 mm
